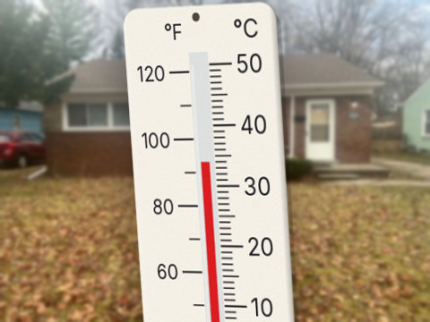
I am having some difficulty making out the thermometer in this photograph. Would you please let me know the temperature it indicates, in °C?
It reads 34 °C
